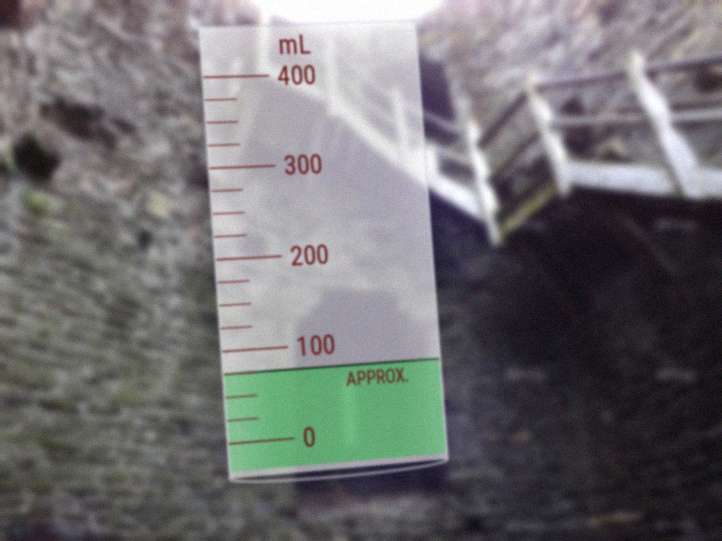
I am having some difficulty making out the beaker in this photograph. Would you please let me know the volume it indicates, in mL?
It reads 75 mL
